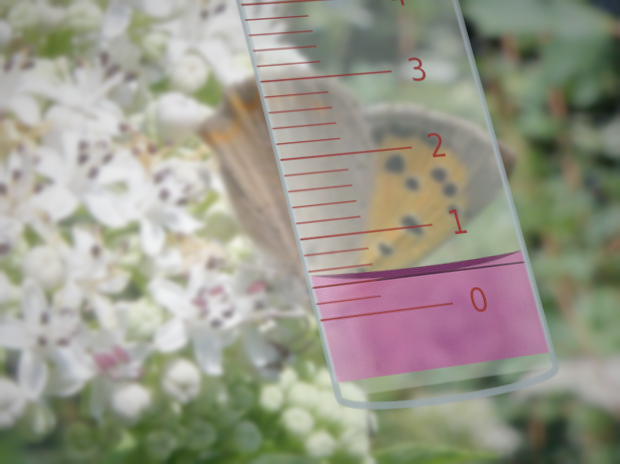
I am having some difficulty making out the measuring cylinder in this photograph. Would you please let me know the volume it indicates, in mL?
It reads 0.4 mL
